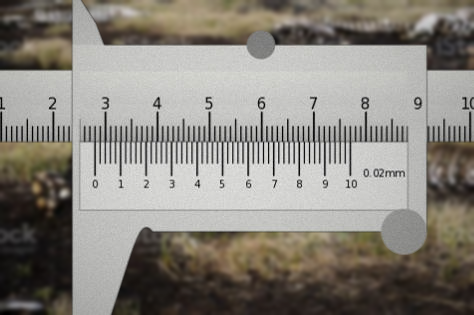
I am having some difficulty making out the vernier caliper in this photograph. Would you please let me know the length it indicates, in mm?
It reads 28.0 mm
